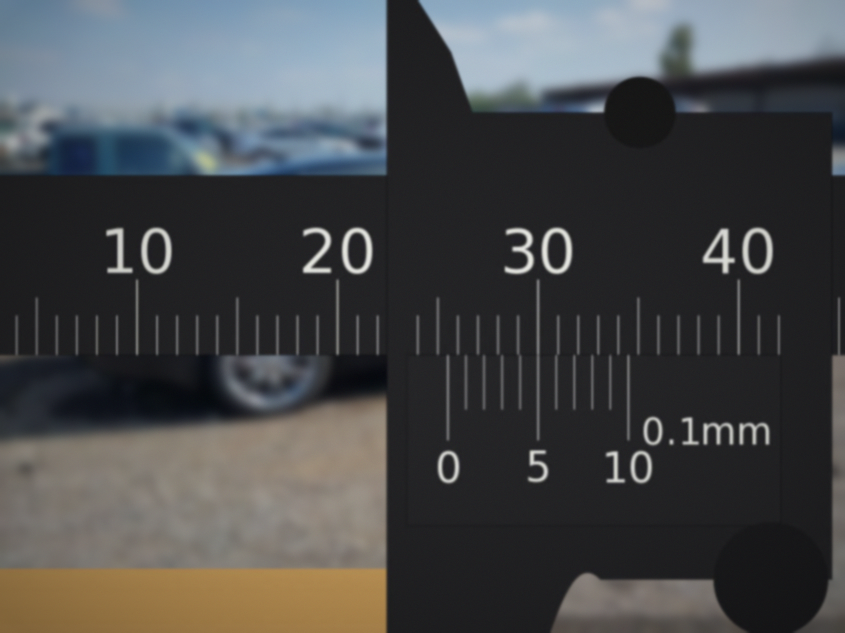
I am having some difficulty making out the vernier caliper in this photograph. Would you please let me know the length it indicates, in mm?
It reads 25.5 mm
